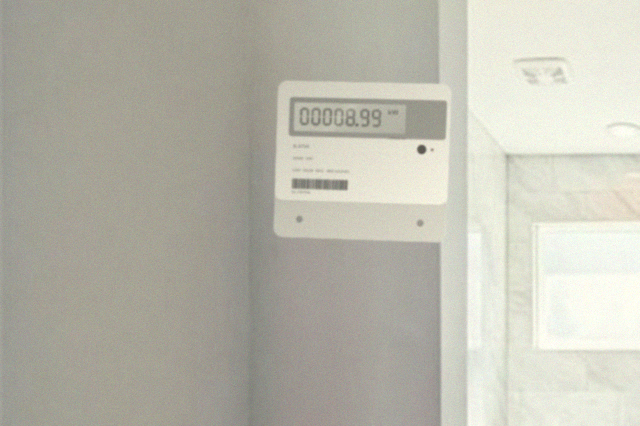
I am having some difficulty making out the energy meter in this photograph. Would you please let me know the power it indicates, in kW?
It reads 8.99 kW
